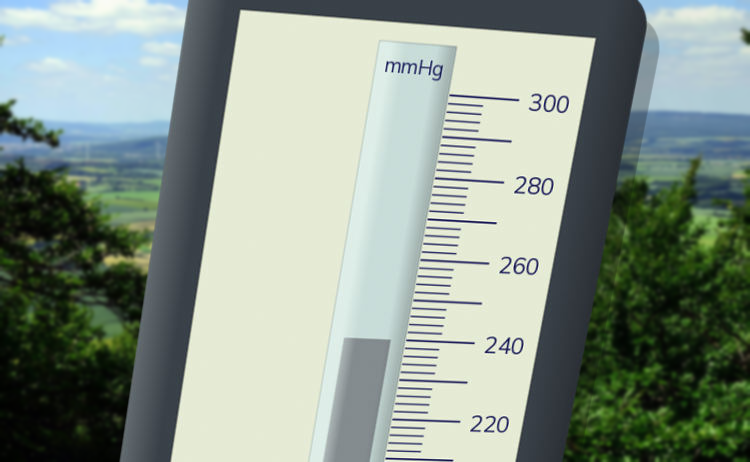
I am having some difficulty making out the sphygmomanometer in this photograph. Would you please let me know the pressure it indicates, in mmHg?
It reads 240 mmHg
